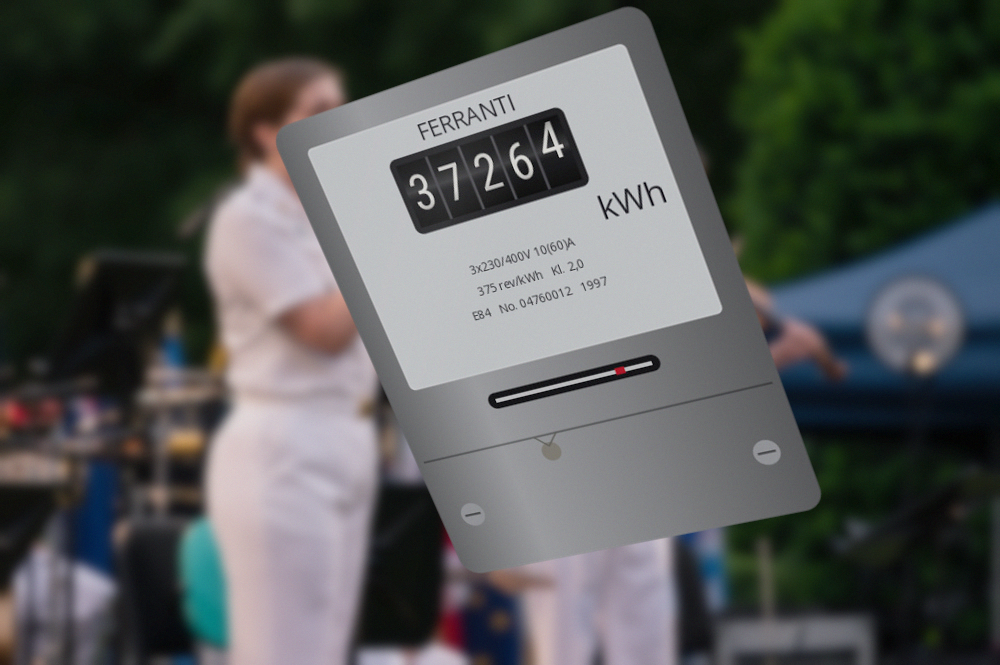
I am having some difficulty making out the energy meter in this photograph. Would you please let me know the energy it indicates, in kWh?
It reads 37264 kWh
